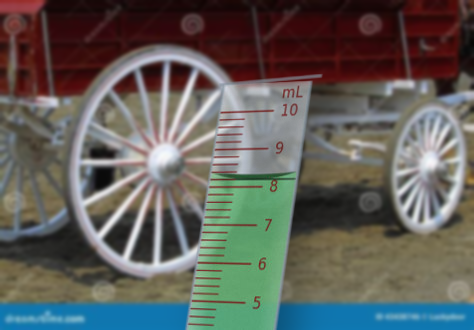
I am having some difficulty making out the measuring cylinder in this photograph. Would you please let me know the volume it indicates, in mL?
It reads 8.2 mL
